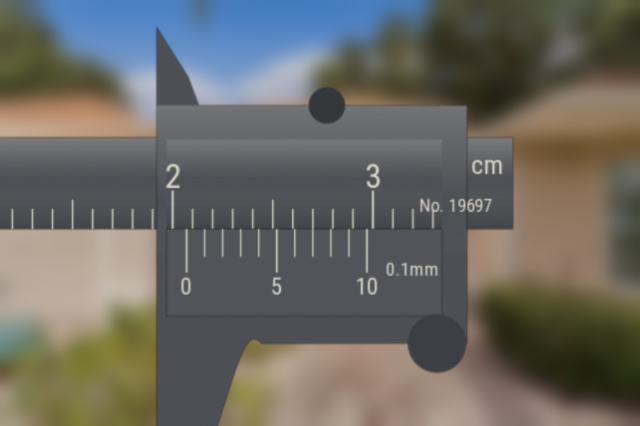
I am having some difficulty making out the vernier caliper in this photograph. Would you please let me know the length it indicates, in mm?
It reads 20.7 mm
